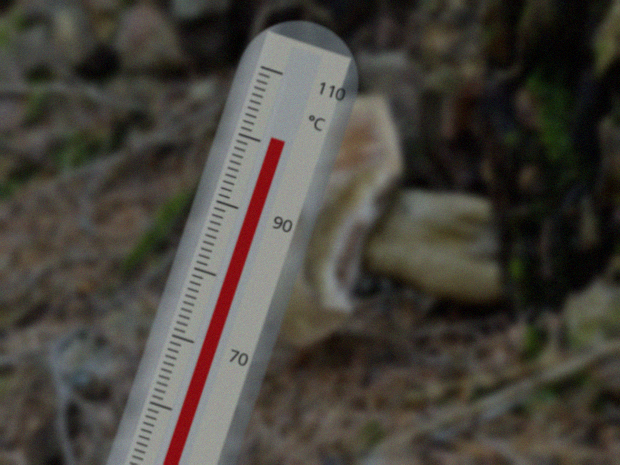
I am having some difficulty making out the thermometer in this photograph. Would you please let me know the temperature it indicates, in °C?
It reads 101 °C
